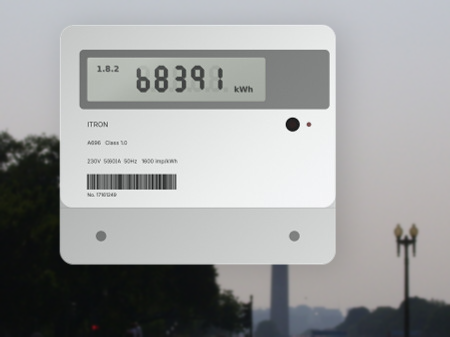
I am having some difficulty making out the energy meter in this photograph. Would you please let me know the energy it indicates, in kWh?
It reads 68391 kWh
